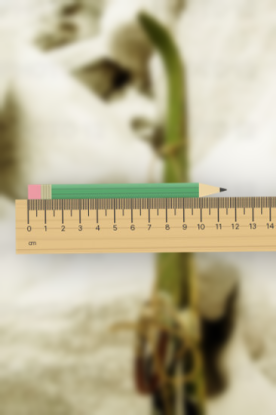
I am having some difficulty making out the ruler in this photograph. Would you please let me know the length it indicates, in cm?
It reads 11.5 cm
